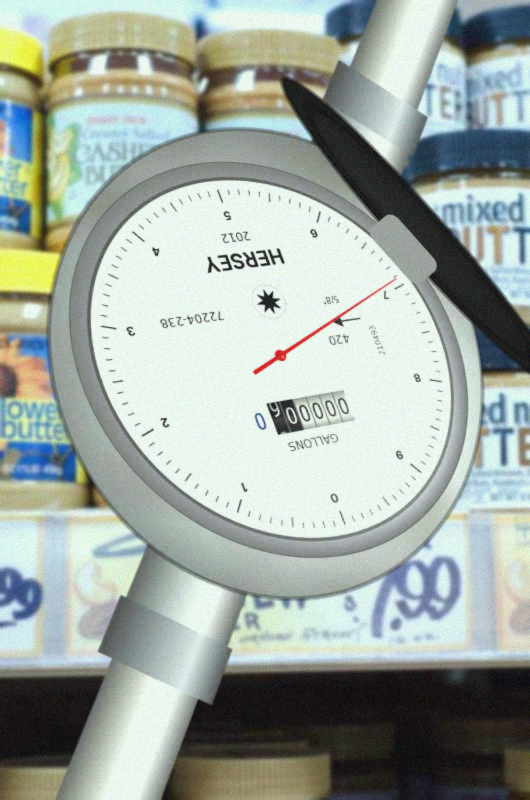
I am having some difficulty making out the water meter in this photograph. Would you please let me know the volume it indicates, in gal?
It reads 56.9 gal
